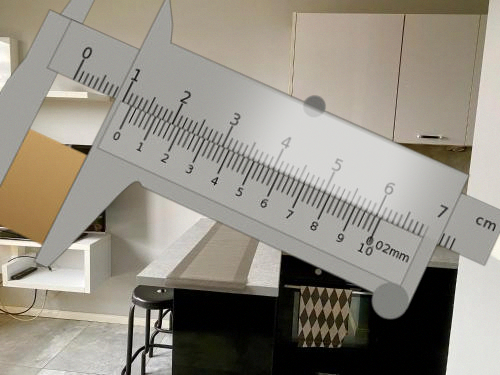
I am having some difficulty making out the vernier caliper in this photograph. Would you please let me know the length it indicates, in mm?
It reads 11.8 mm
